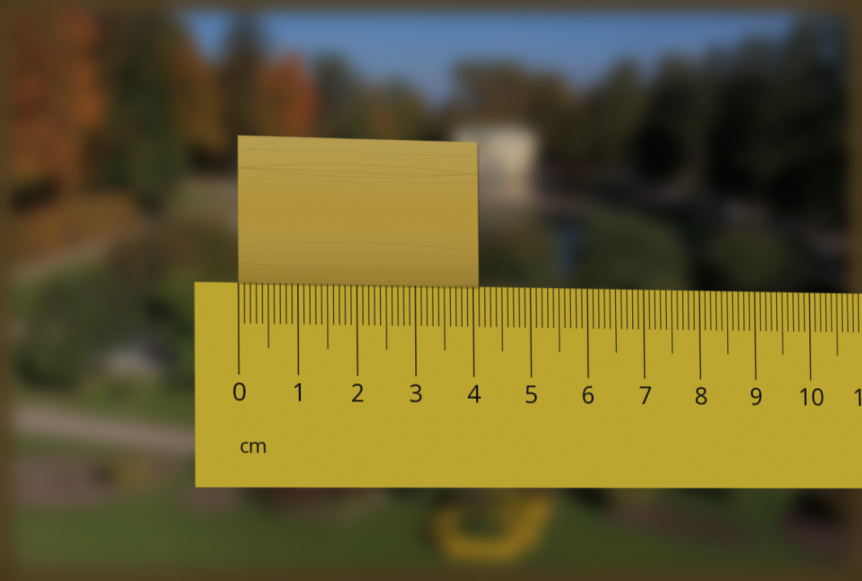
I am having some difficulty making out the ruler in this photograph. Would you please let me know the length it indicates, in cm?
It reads 4.1 cm
